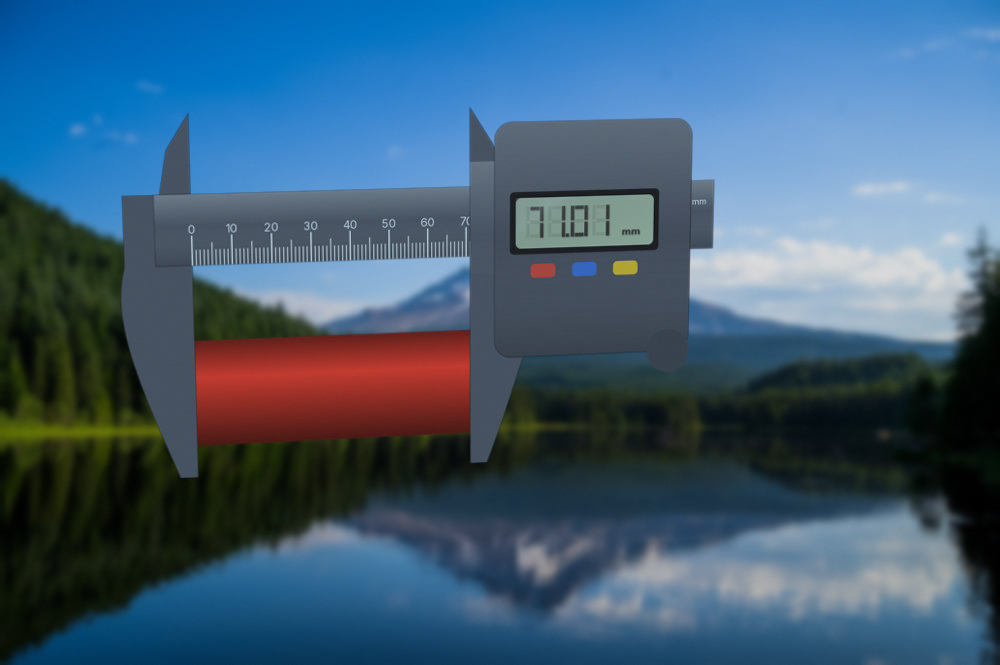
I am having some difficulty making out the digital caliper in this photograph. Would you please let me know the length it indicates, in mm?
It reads 71.01 mm
